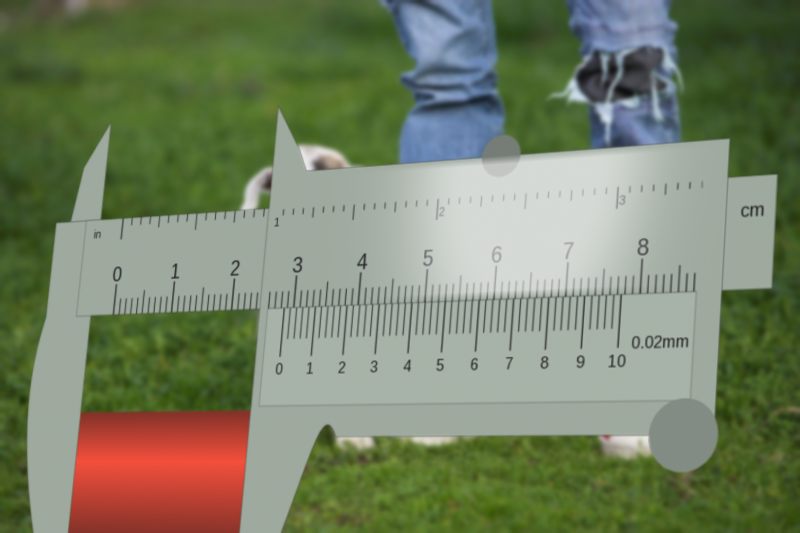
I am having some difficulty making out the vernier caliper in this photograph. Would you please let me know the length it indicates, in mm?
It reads 28.5 mm
